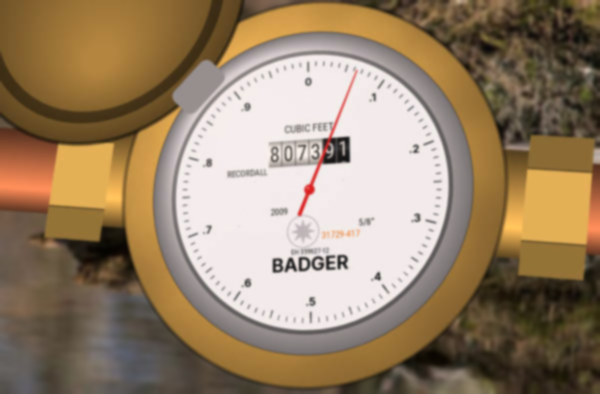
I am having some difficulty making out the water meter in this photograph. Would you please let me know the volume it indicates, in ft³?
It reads 807391.06 ft³
